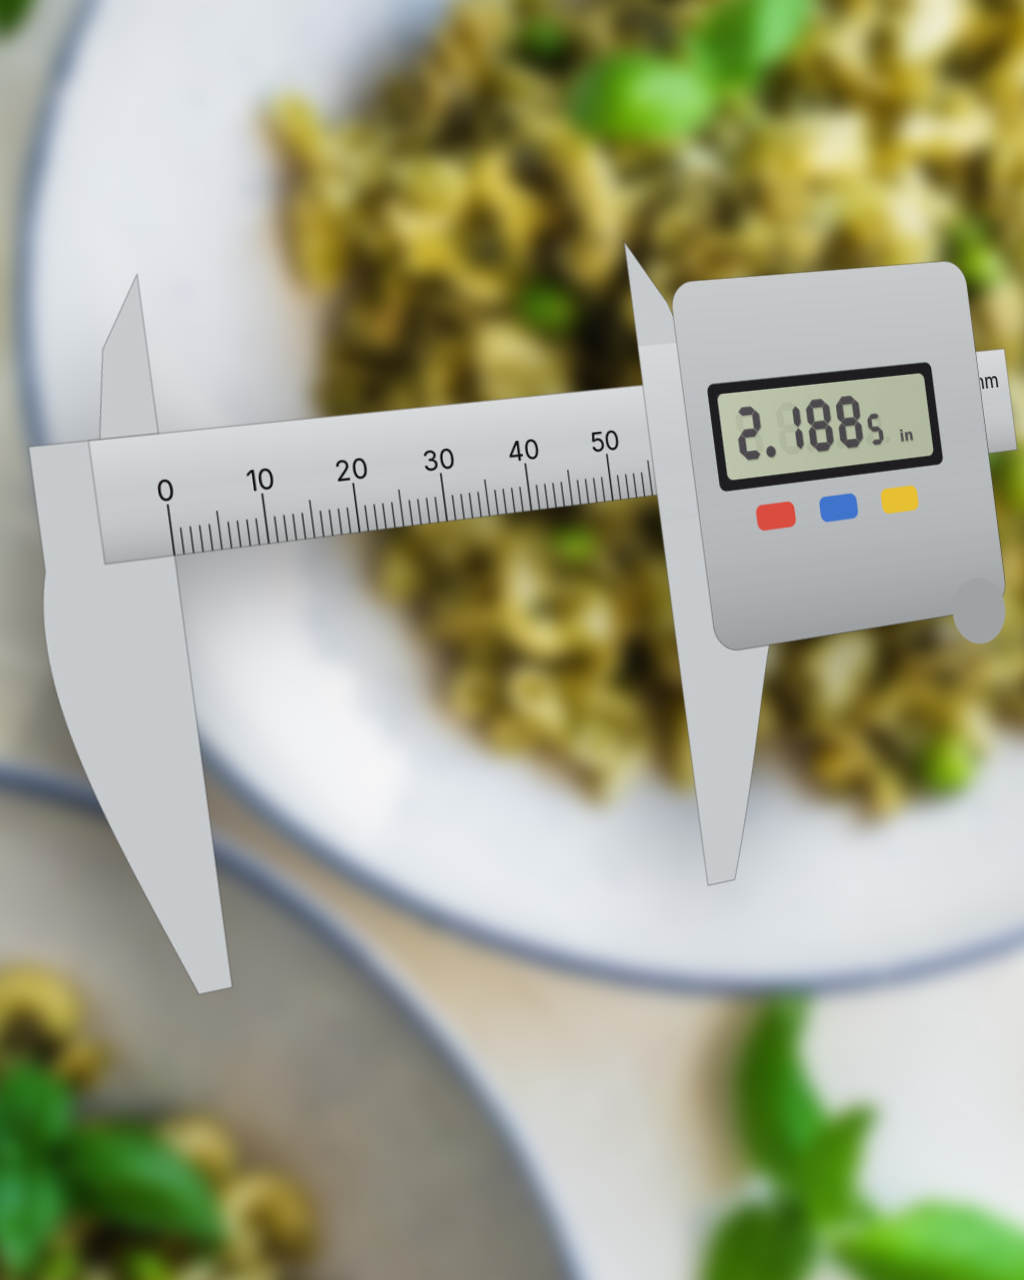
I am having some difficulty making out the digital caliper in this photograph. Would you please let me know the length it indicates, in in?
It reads 2.1885 in
